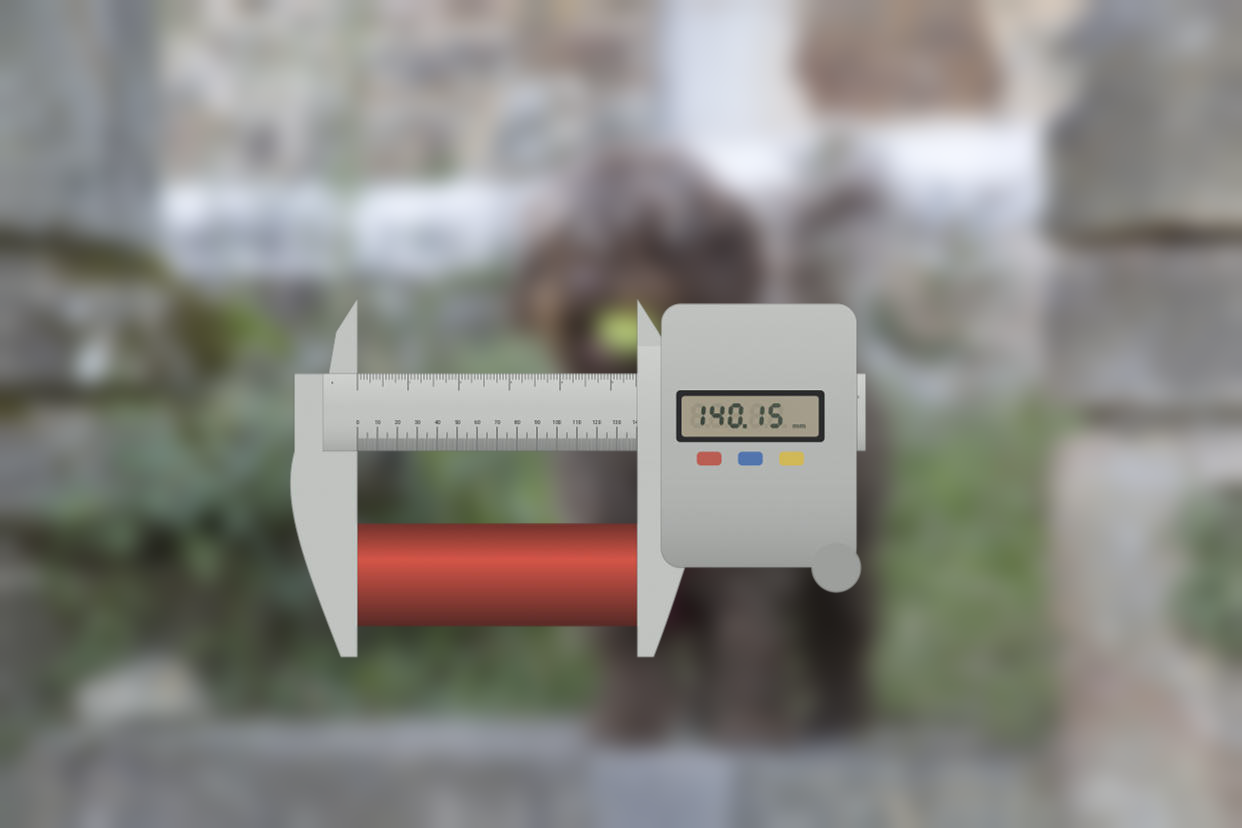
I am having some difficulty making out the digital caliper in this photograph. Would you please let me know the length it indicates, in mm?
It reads 140.15 mm
